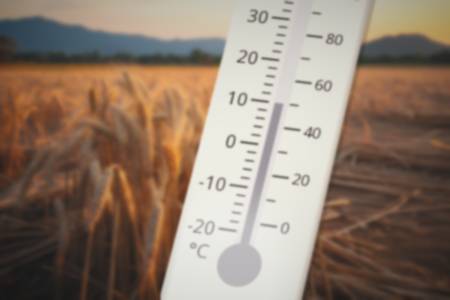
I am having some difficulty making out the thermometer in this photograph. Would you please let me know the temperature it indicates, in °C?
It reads 10 °C
